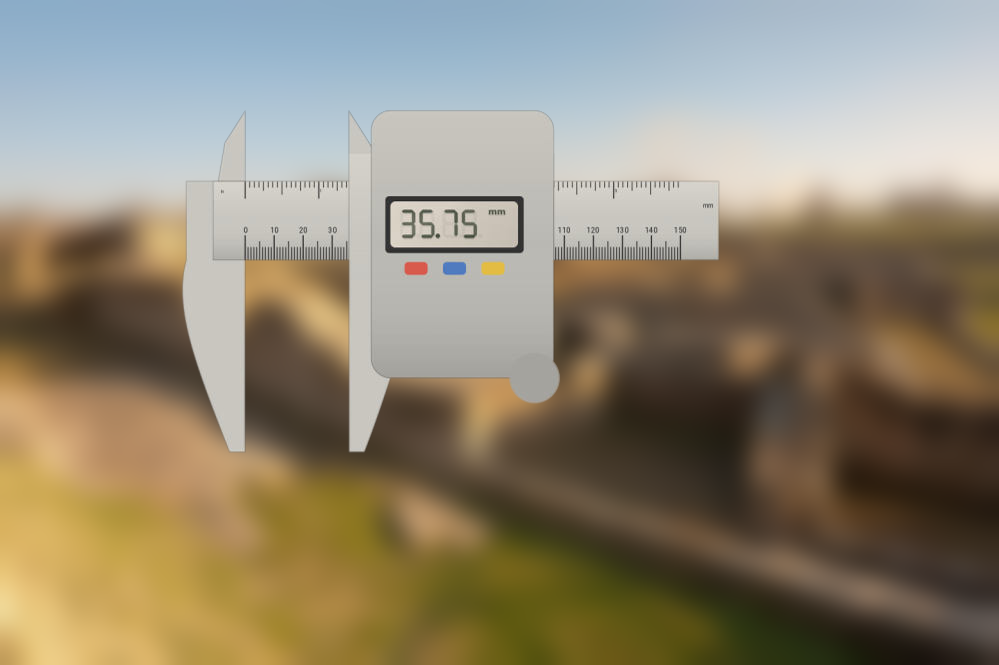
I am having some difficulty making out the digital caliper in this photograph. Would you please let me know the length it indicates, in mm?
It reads 35.75 mm
